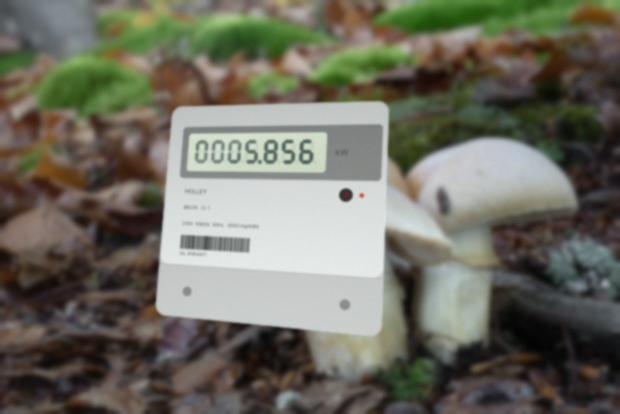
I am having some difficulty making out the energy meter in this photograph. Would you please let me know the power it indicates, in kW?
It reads 5.856 kW
